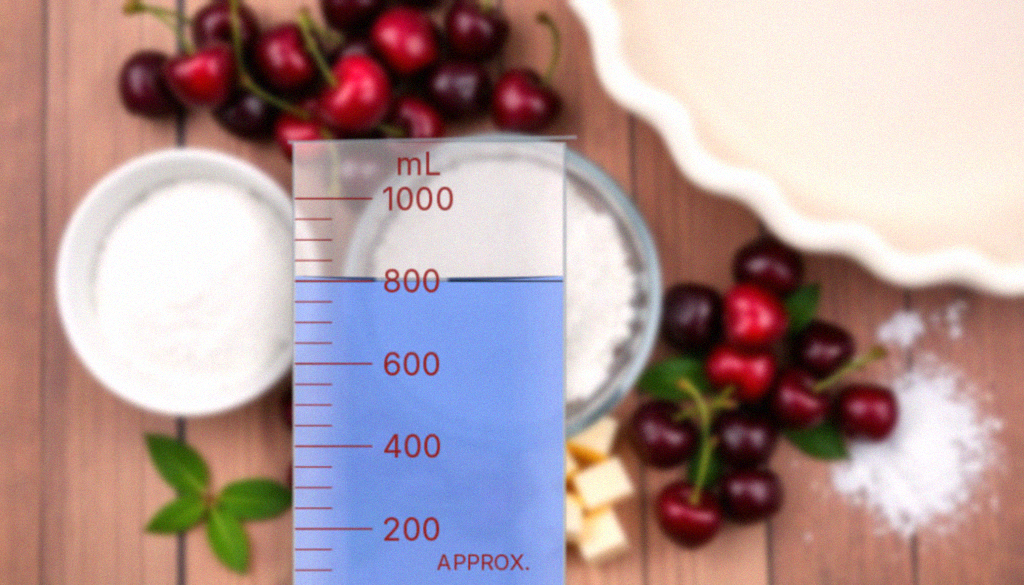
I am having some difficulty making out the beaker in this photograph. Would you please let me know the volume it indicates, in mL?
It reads 800 mL
